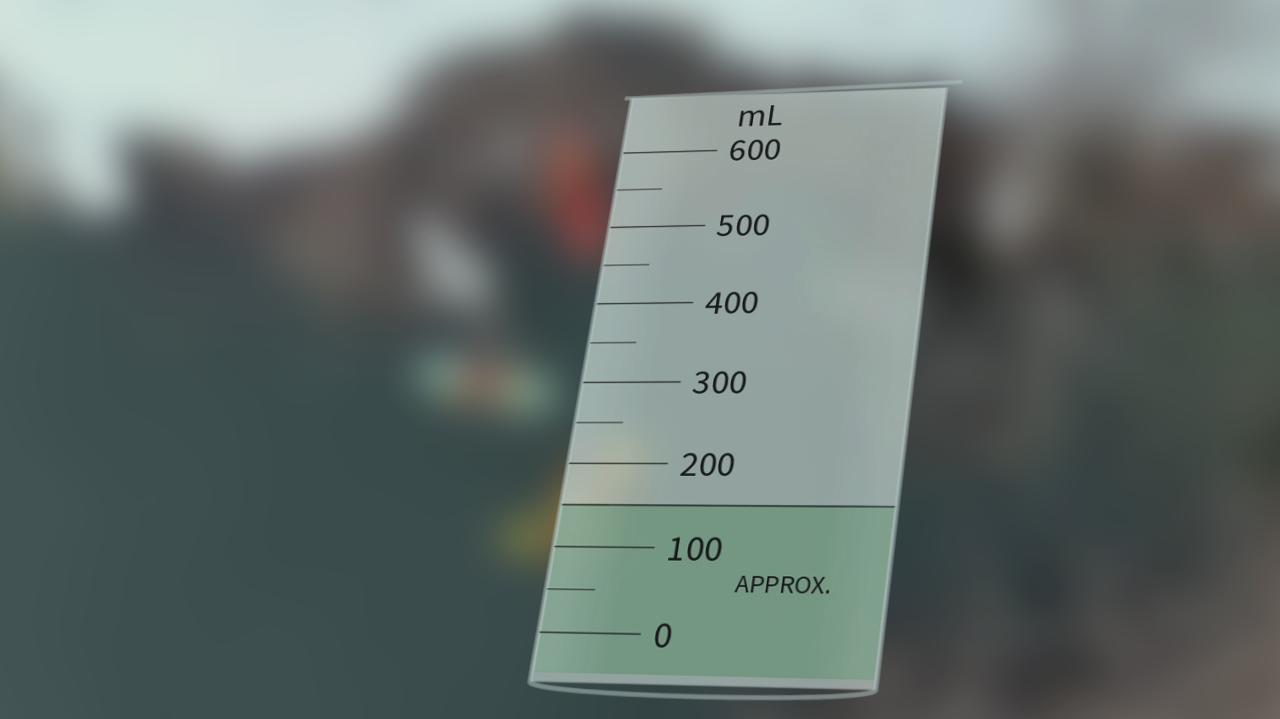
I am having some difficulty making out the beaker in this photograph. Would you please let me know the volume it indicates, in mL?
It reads 150 mL
